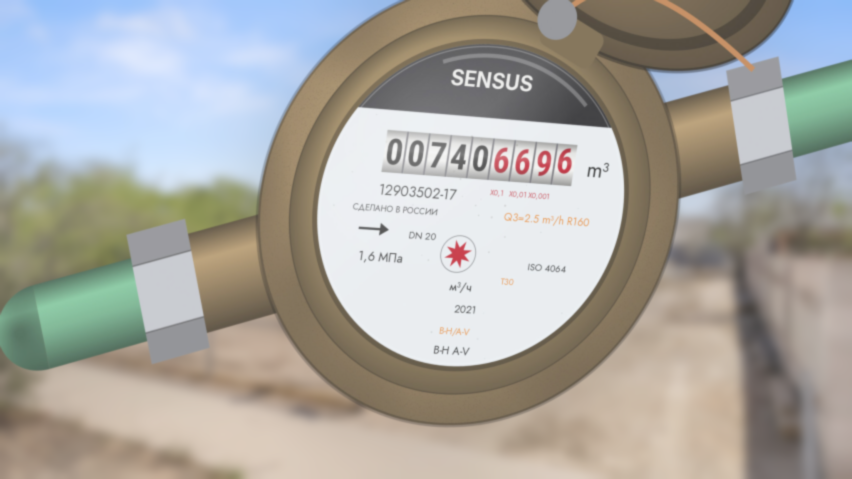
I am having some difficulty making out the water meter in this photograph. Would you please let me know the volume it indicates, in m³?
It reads 740.6696 m³
